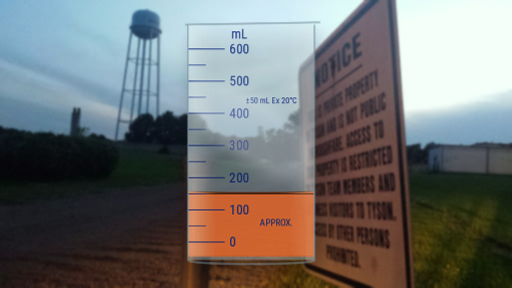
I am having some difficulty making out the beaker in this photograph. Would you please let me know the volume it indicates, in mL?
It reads 150 mL
